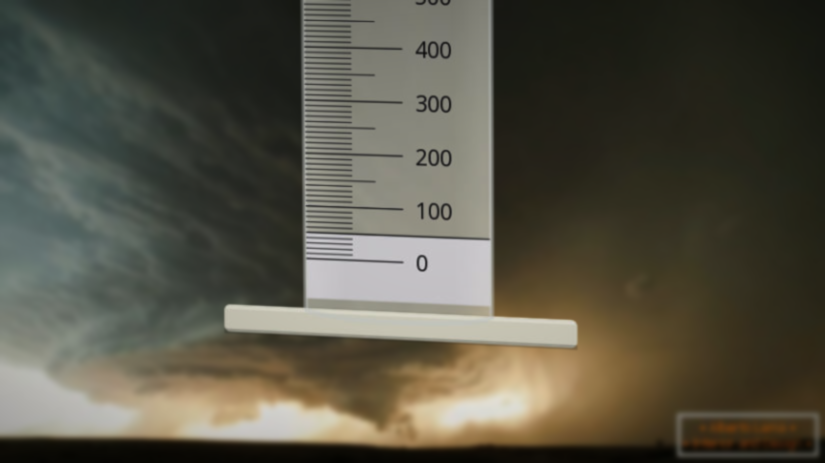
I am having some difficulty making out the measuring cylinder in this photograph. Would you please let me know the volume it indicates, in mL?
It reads 50 mL
